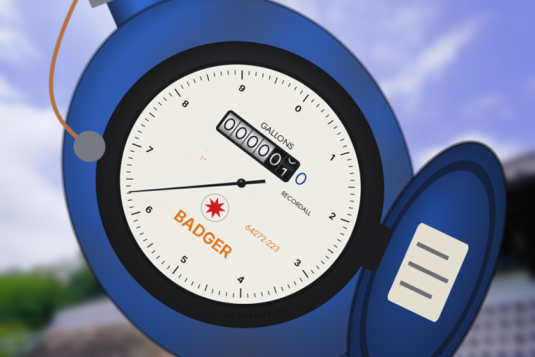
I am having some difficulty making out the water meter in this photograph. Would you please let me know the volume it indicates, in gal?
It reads 6.3 gal
